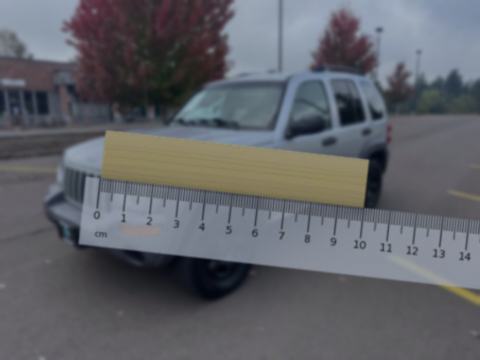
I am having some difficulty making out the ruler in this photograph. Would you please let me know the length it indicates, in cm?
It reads 10 cm
